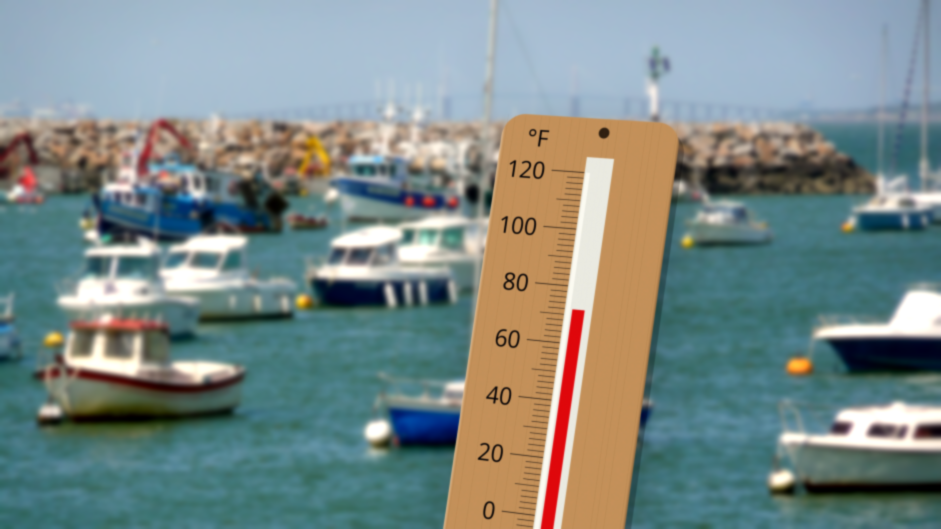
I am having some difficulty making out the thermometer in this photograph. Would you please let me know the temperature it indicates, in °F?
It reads 72 °F
